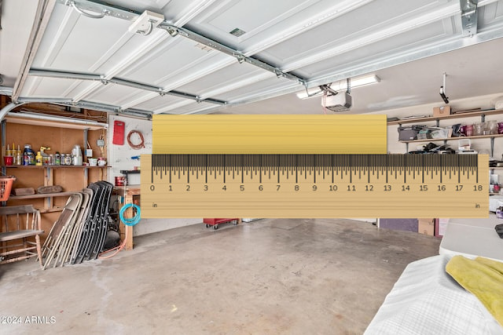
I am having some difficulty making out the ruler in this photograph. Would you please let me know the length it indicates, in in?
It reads 13 in
